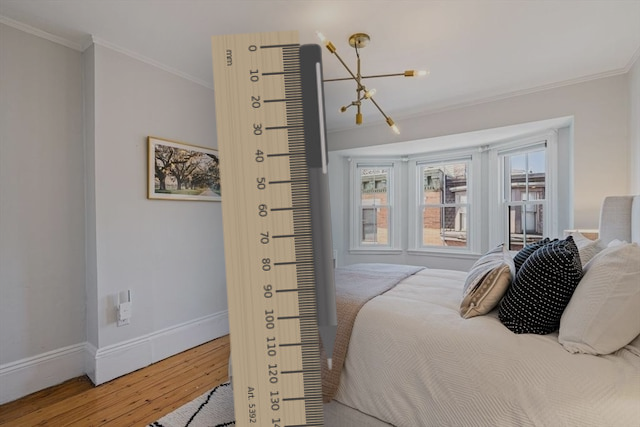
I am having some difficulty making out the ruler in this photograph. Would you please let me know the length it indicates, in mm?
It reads 120 mm
